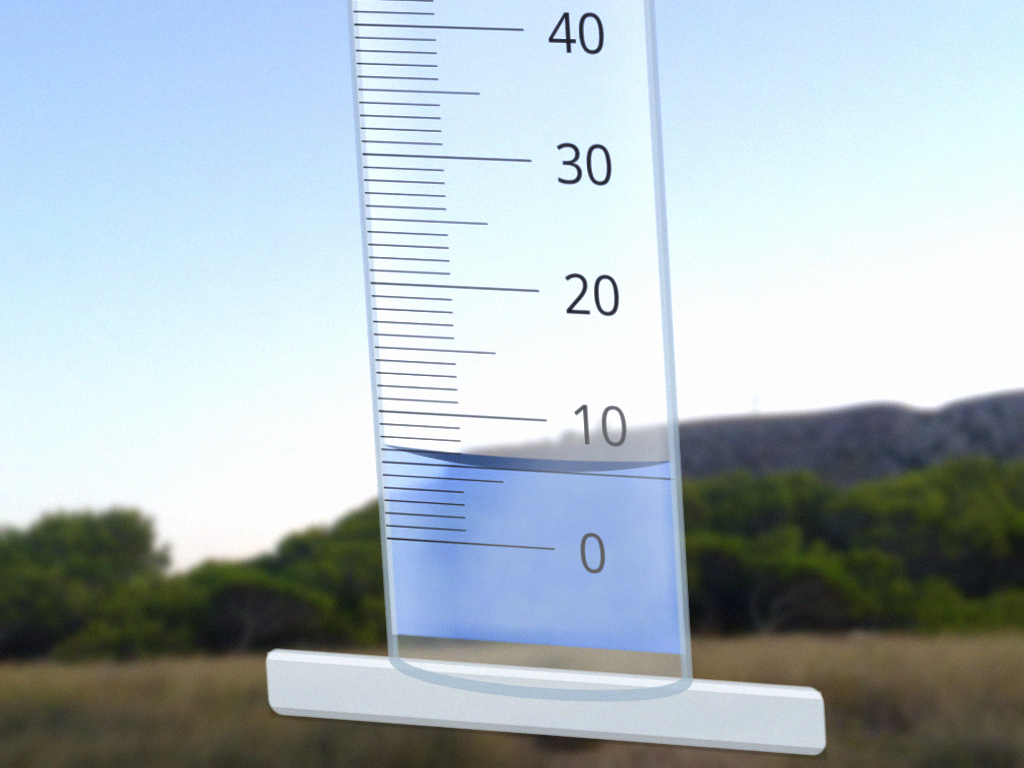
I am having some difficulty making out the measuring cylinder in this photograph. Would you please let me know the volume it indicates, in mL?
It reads 6 mL
